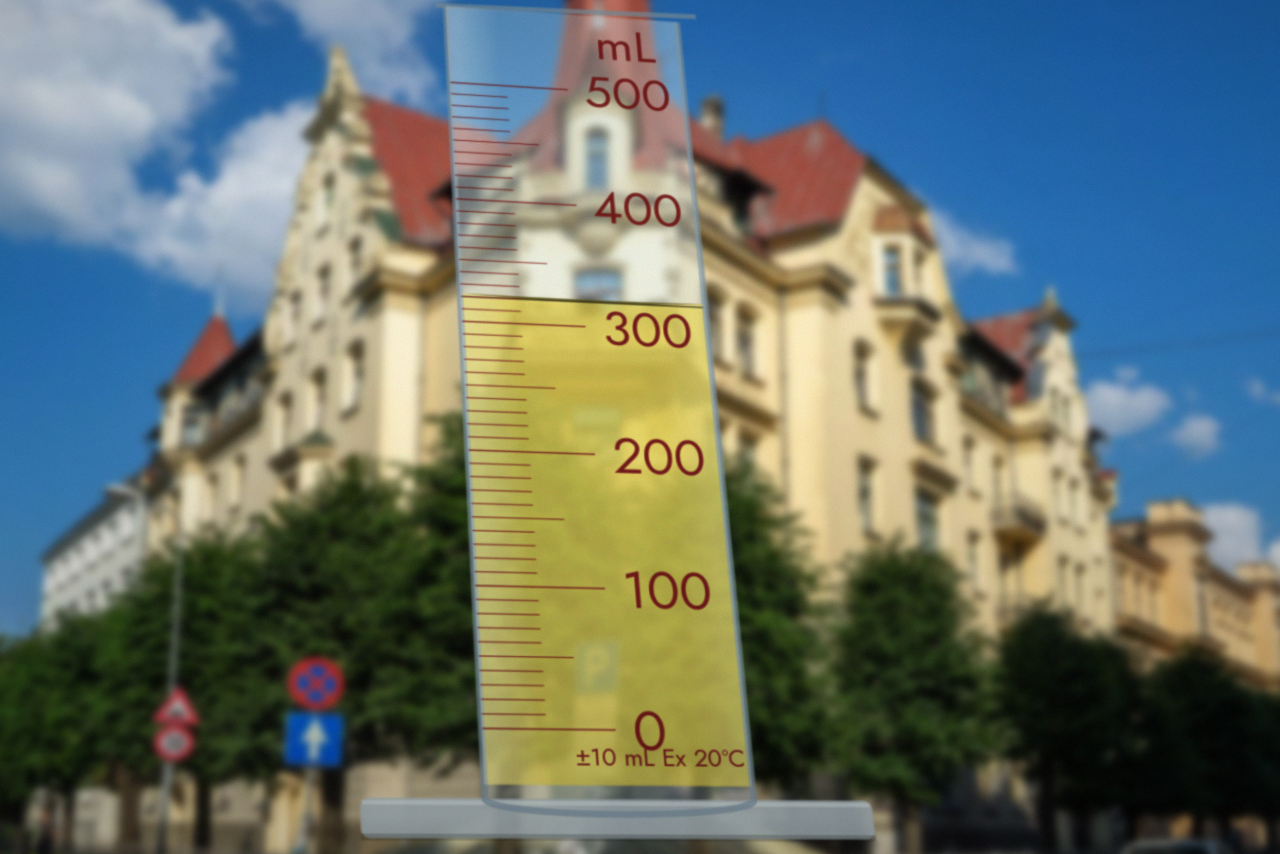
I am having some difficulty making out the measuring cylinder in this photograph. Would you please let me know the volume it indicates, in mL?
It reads 320 mL
